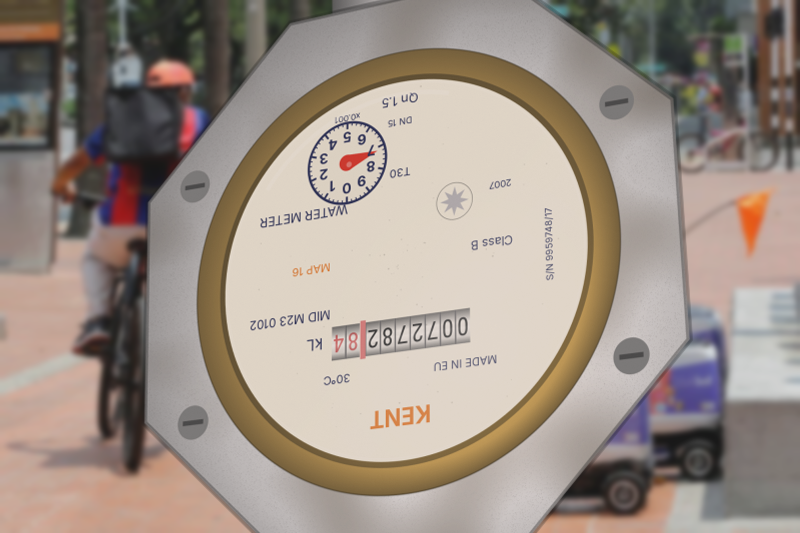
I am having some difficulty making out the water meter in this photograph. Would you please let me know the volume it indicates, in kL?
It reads 72782.847 kL
